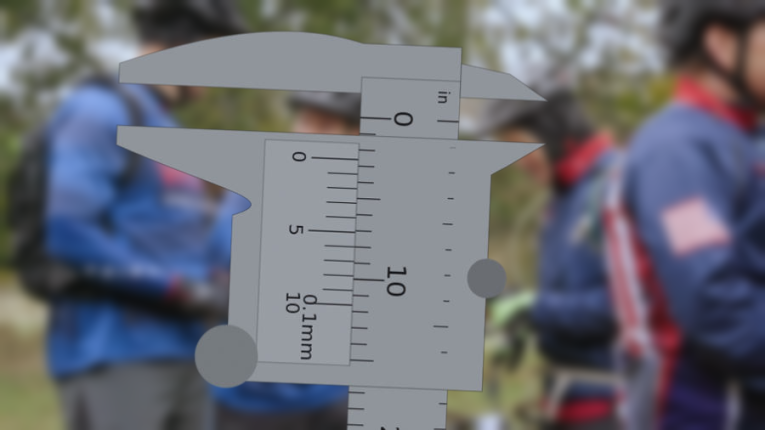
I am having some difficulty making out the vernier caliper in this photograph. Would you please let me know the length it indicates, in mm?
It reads 2.6 mm
